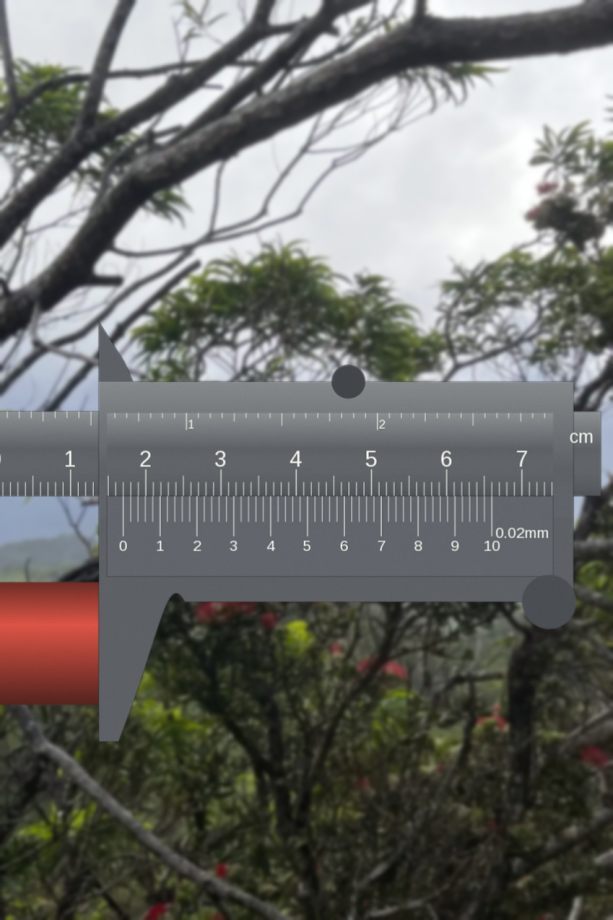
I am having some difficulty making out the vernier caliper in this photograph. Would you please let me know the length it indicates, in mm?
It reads 17.0 mm
